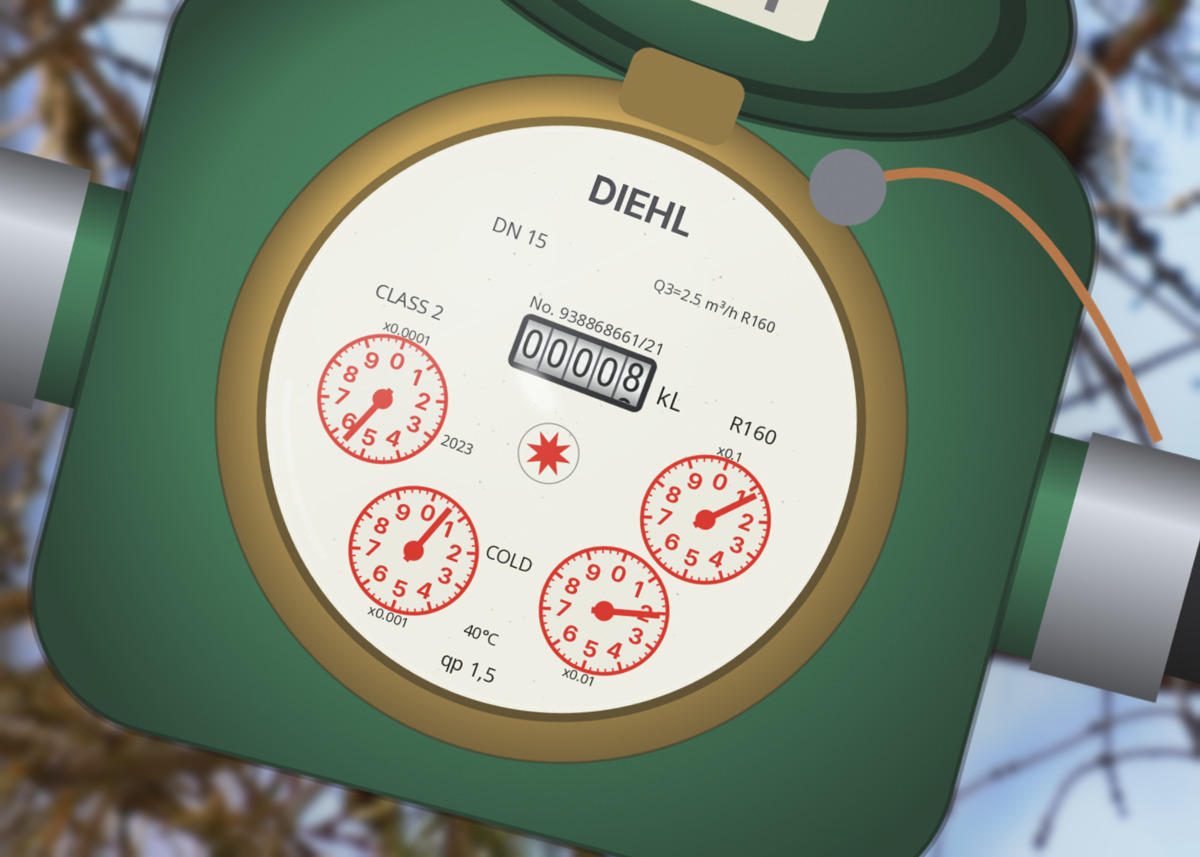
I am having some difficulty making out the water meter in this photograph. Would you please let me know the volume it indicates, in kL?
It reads 8.1205 kL
